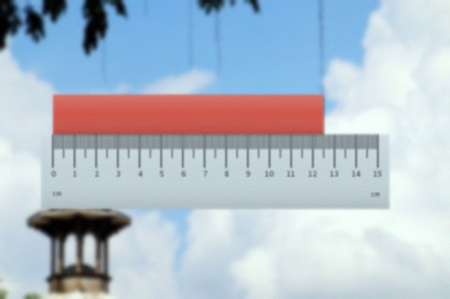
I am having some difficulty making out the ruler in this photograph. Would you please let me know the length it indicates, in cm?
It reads 12.5 cm
